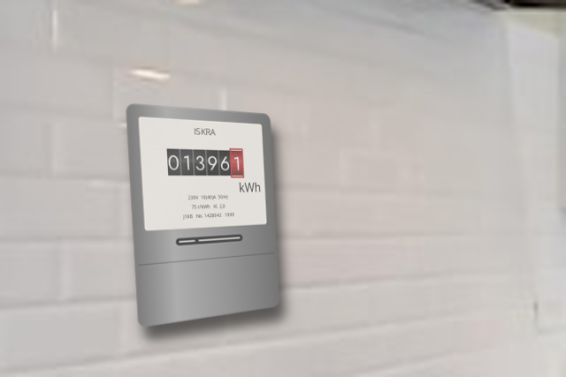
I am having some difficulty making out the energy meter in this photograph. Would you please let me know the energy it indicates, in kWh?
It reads 1396.1 kWh
